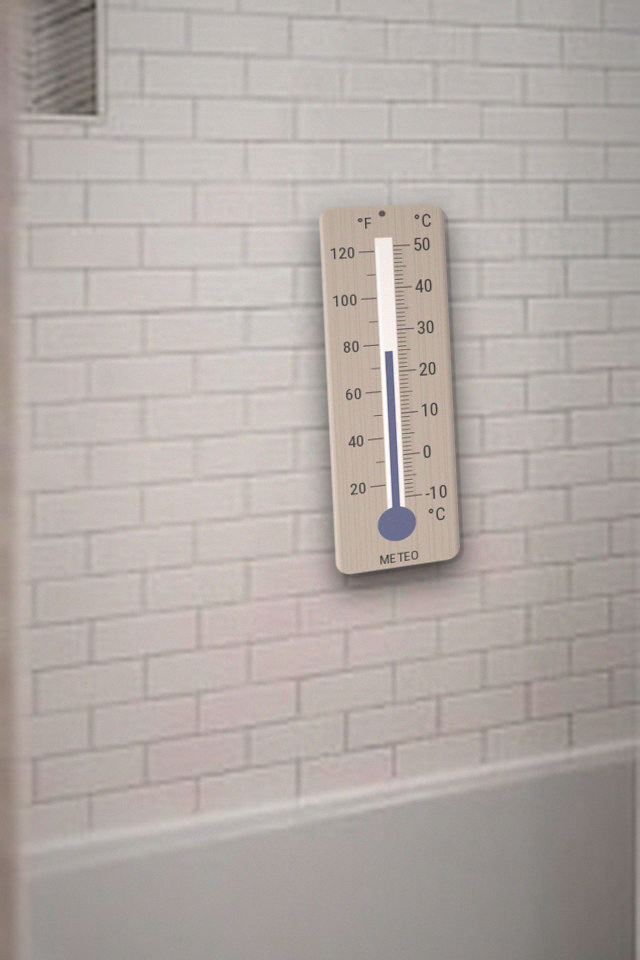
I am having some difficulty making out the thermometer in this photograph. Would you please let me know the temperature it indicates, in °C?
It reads 25 °C
